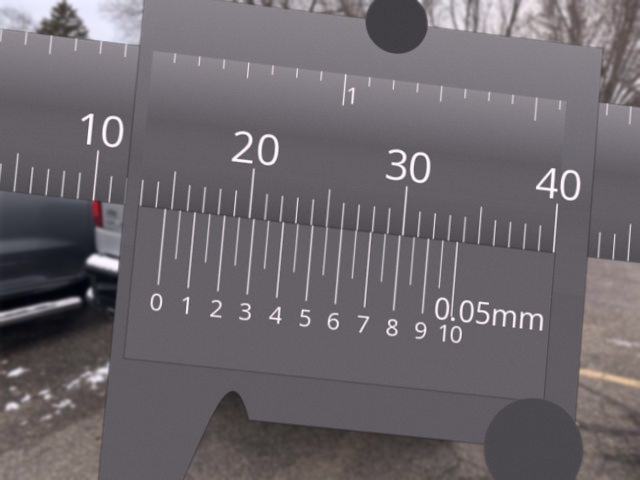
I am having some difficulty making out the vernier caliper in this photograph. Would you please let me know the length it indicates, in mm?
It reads 14.6 mm
